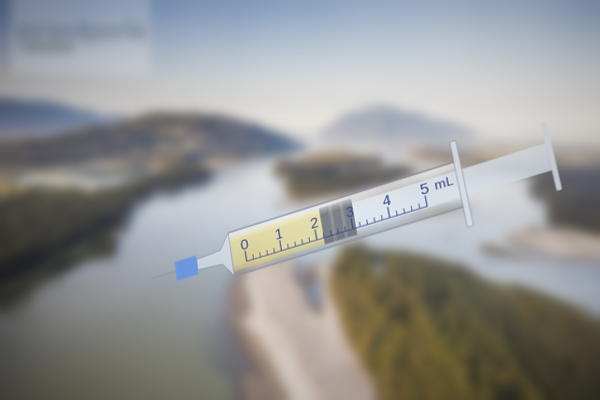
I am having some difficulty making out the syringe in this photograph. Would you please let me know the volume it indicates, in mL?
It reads 2.2 mL
